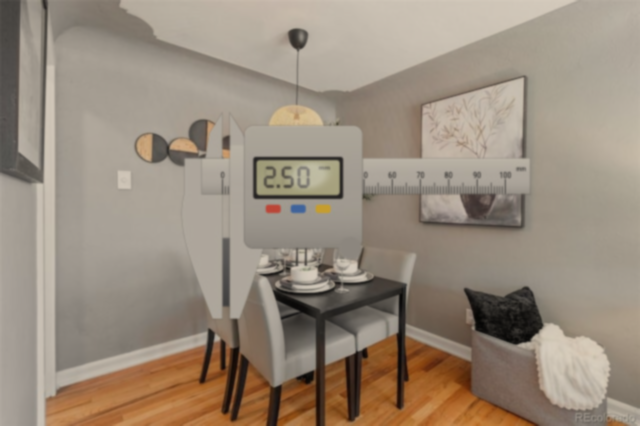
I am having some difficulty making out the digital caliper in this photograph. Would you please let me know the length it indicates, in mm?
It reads 2.50 mm
